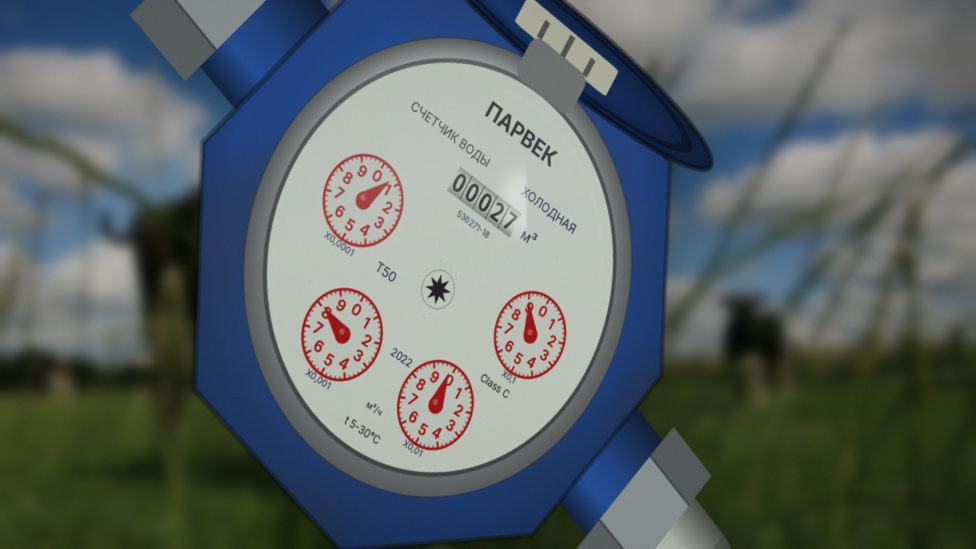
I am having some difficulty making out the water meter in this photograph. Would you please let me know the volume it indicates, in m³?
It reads 27.8980 m³
